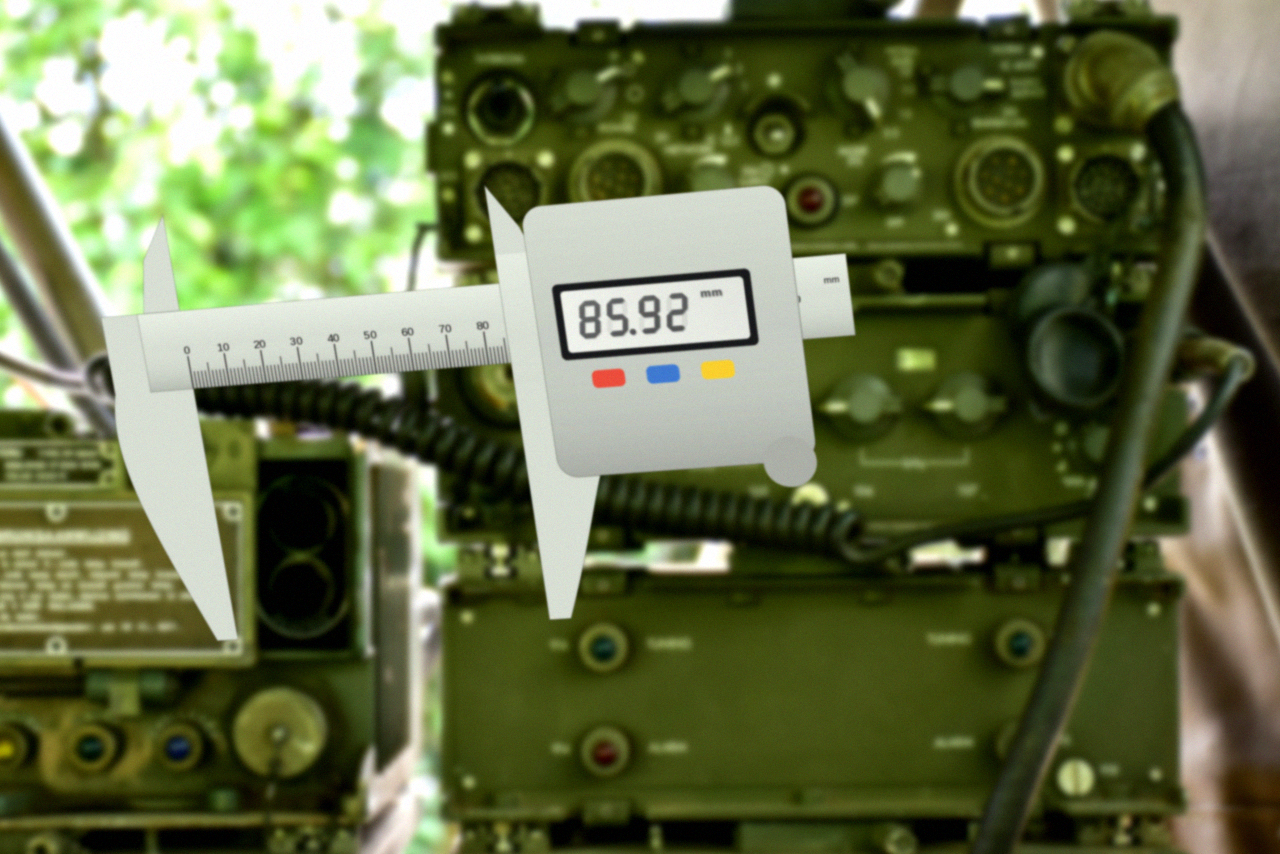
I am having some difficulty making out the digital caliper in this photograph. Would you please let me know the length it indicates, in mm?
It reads 85.92 mm
